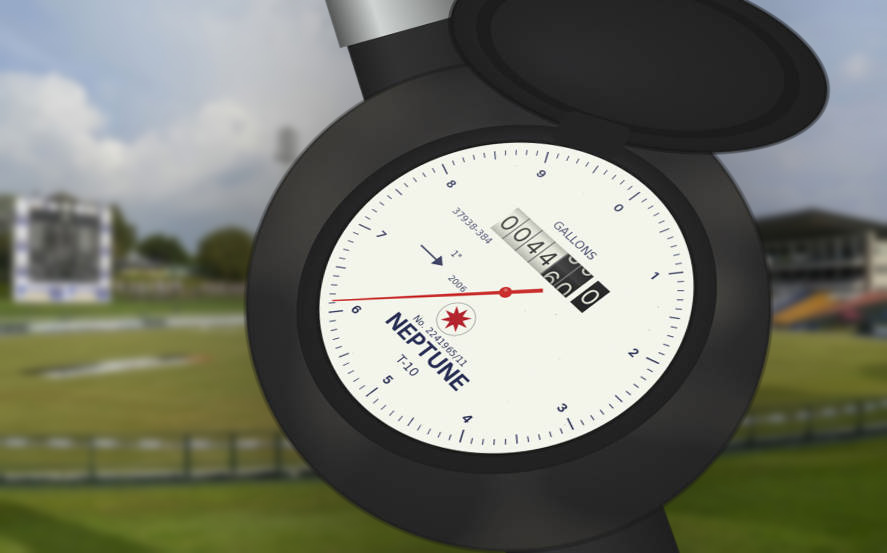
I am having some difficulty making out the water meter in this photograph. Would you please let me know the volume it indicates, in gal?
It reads 44596.1 gal
